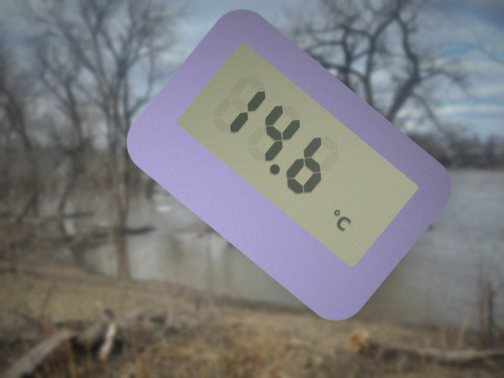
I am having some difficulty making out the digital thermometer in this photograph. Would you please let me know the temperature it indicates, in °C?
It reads 14.6 °C
